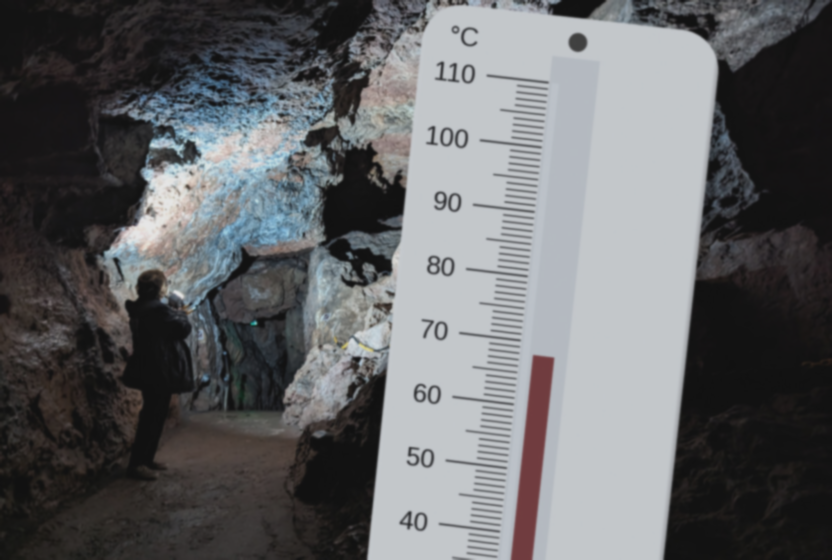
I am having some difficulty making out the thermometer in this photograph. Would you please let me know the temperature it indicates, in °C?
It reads 68 °C
